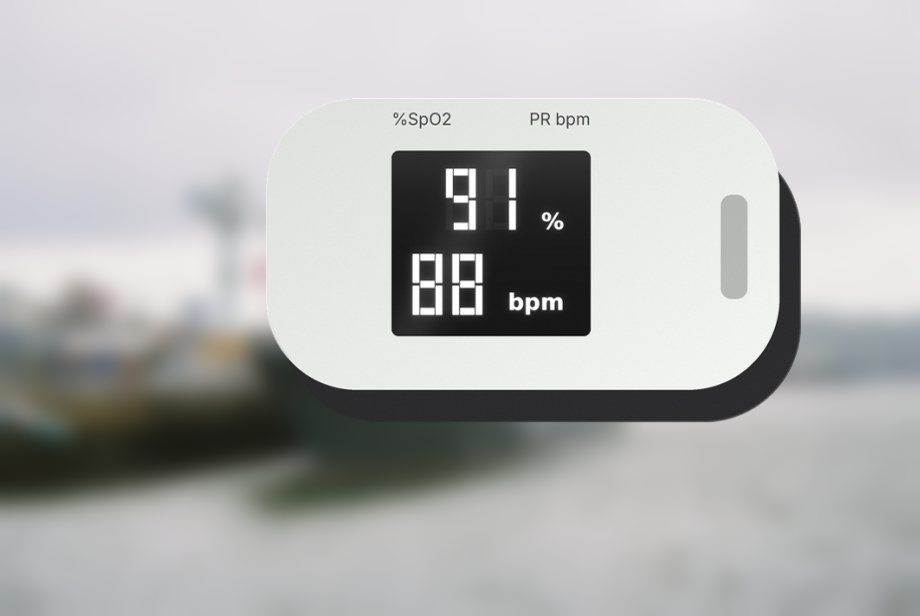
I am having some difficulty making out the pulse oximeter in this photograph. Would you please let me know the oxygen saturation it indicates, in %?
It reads 91 %
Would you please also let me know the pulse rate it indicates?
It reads 88 bpm
